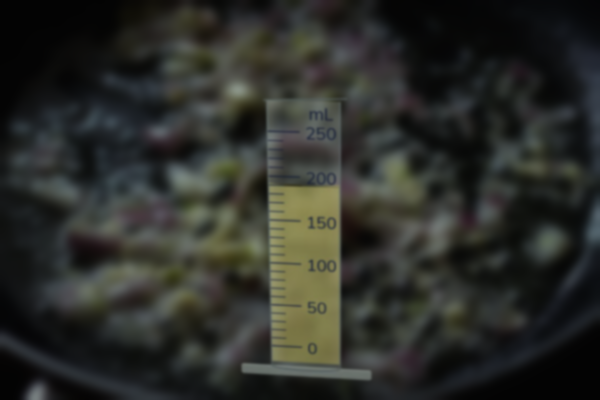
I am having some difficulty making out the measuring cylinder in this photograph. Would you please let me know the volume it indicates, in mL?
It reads 190 mL
